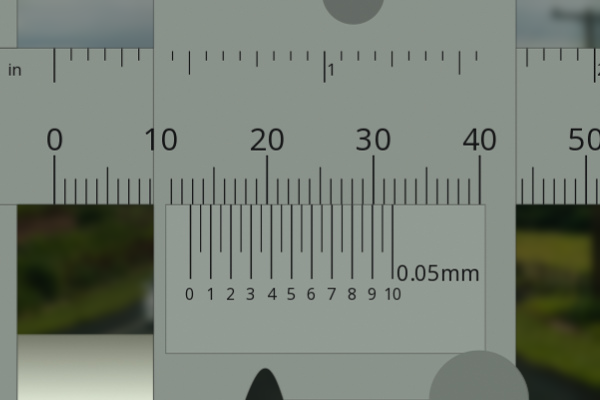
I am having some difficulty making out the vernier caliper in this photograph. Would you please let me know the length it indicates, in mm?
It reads 12.8 mm
